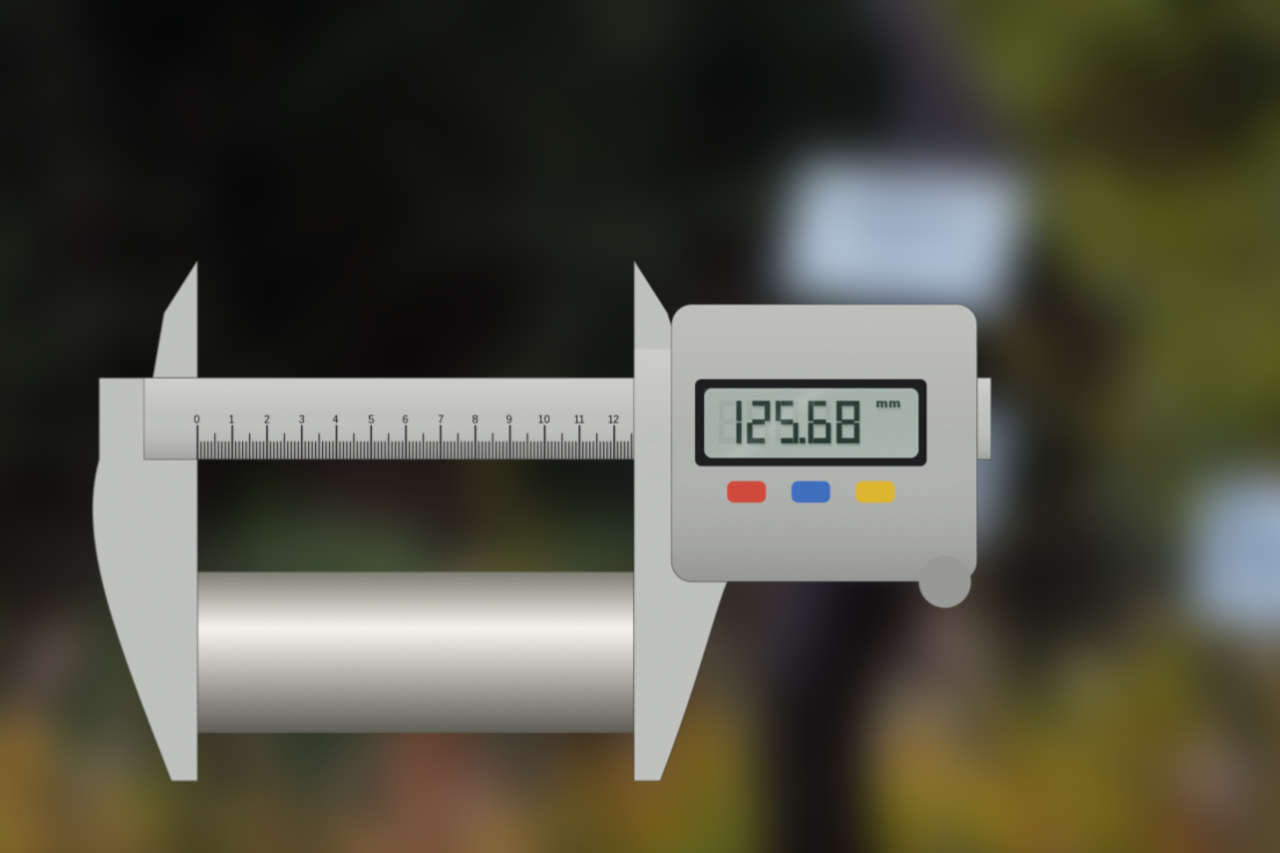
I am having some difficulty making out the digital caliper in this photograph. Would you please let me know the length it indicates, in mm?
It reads 125.68 mm
